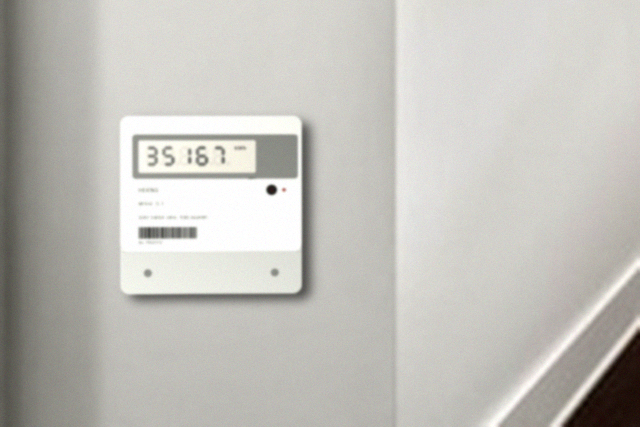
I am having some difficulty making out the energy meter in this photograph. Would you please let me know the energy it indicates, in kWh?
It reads 35167 kWh
